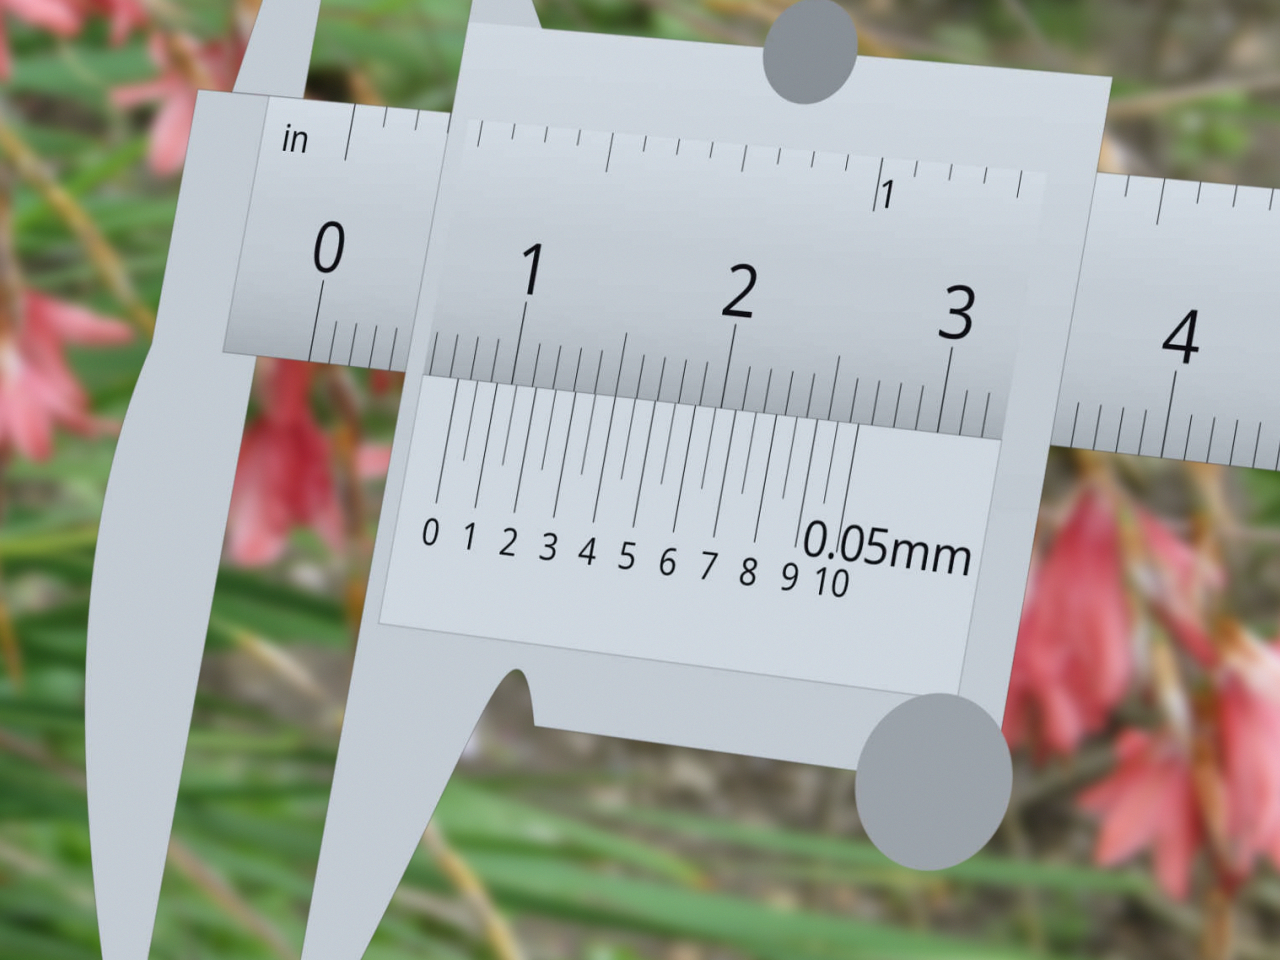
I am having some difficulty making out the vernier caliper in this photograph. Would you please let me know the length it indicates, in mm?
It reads 7.4 mm
